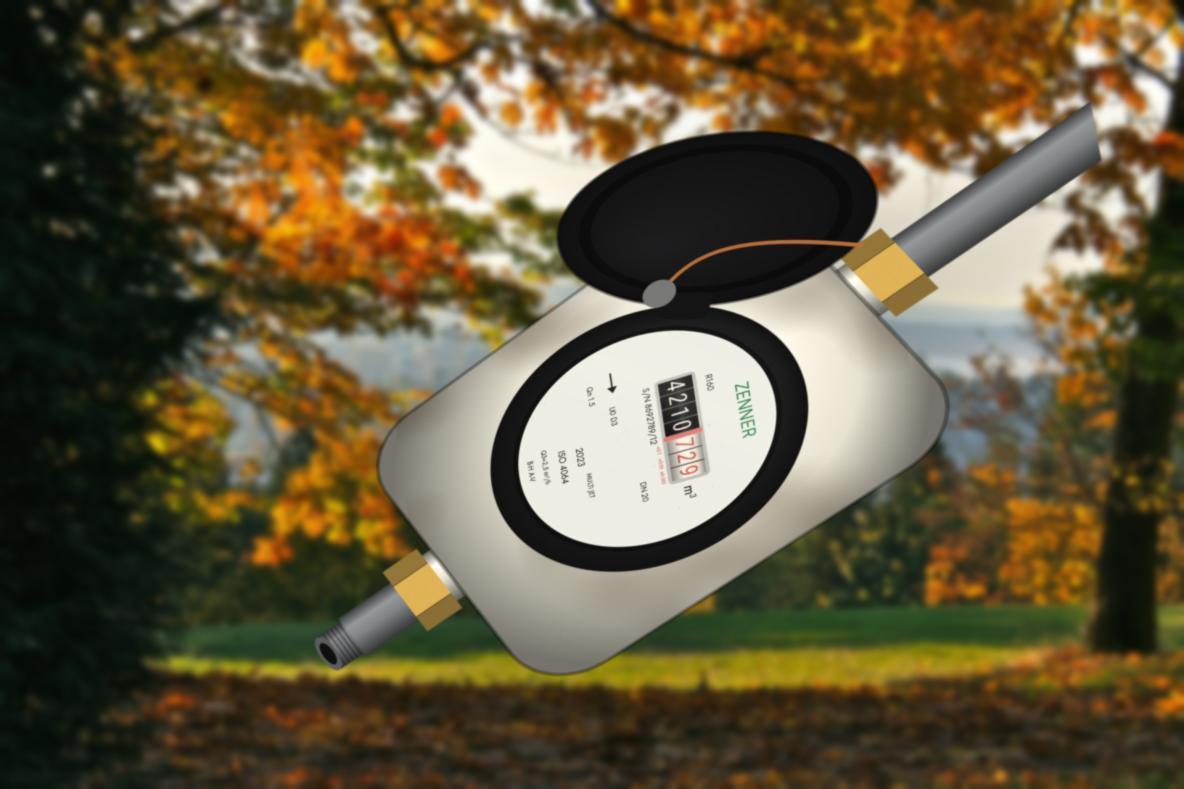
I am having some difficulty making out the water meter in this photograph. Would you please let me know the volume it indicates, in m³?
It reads 4210.729 m³
